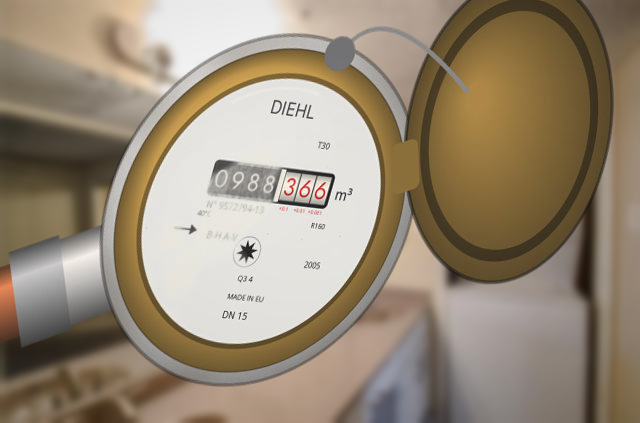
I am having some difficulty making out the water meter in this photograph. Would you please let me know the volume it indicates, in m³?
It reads 988.366 m³
